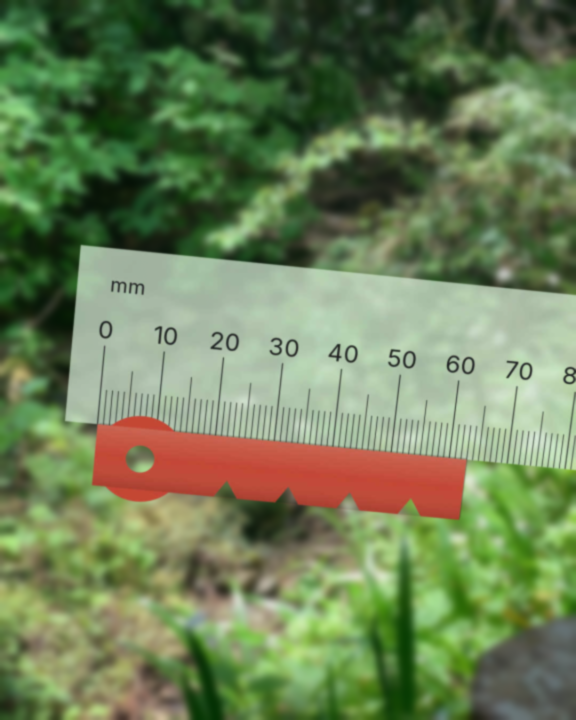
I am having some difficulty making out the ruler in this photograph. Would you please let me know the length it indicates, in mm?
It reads 63 mm
